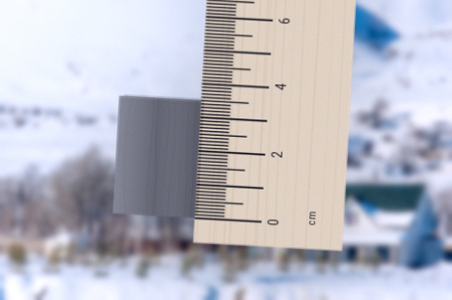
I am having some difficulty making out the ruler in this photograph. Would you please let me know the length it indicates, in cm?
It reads 3.5 cm
